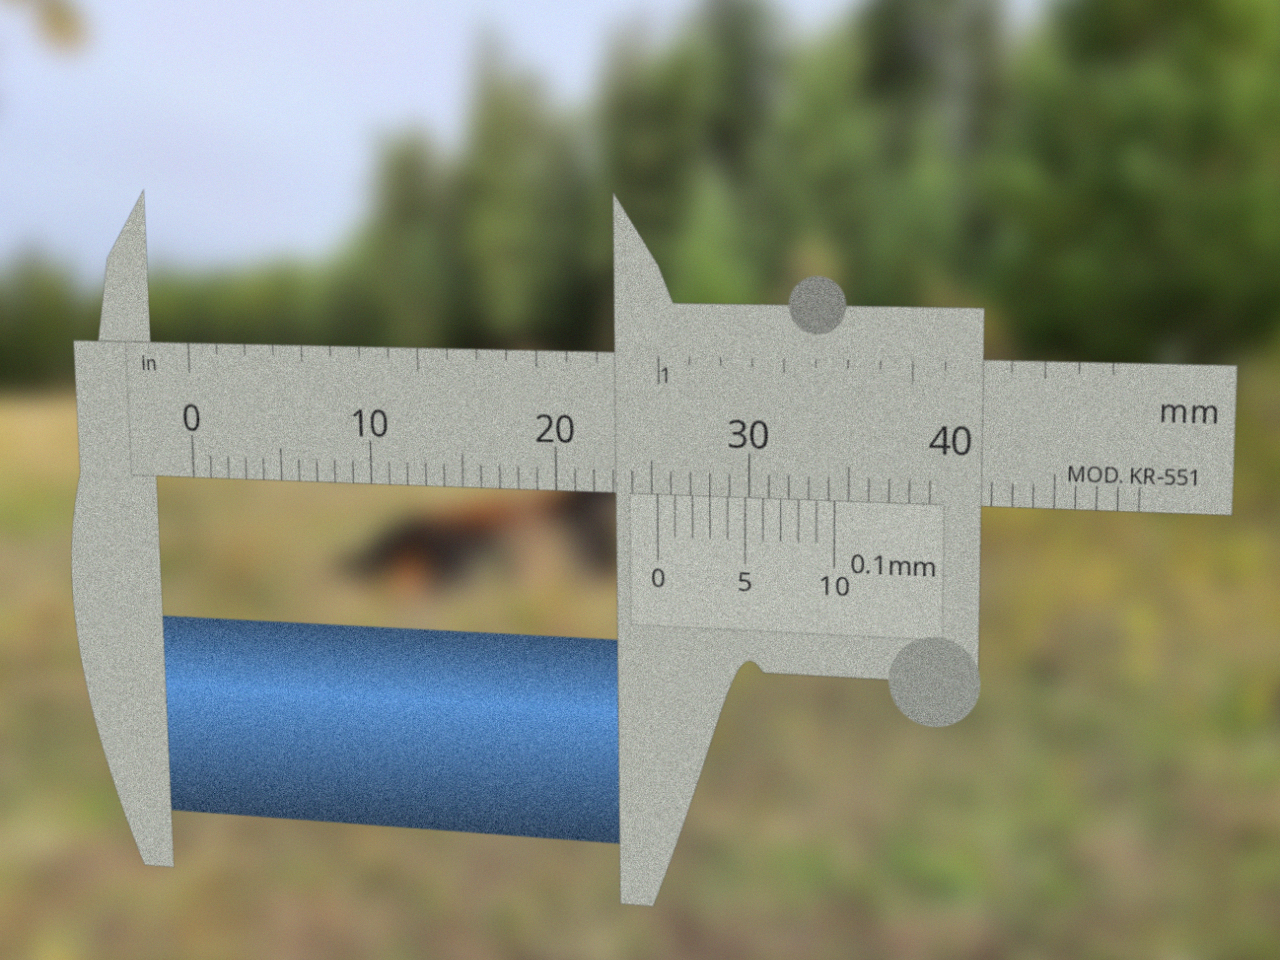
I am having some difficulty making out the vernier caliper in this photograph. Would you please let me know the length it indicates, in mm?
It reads 25.3 mm
